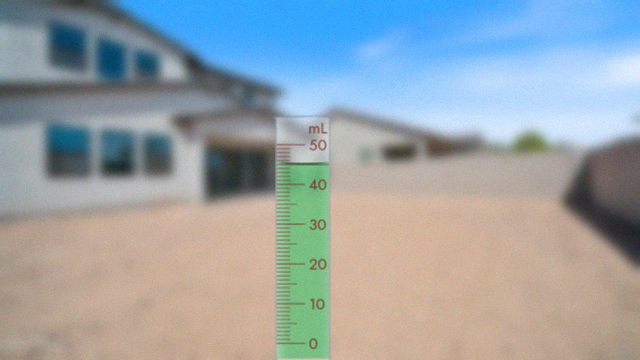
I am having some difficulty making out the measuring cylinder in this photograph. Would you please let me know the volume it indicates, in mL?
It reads 45 mL
